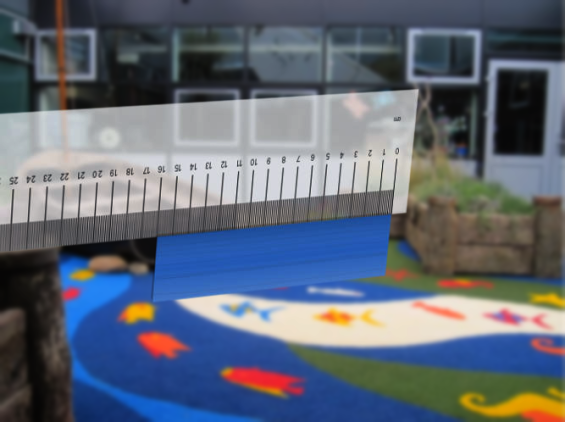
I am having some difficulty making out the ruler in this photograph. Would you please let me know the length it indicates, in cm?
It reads 16 cm
